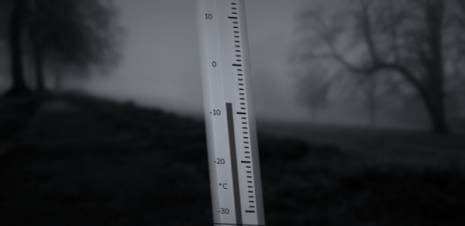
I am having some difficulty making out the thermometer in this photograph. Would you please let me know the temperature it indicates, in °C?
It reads -8 °C
